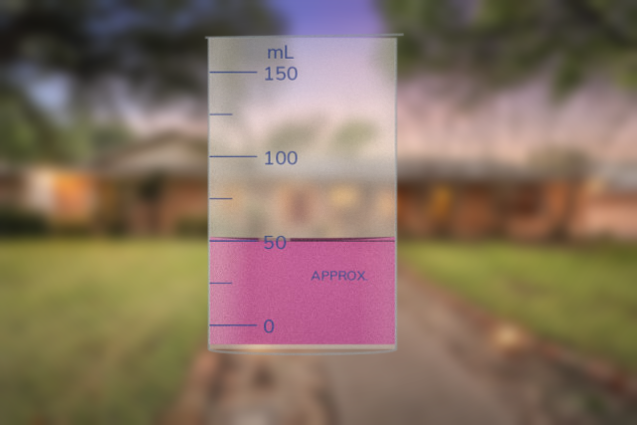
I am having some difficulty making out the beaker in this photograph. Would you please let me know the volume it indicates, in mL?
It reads 50 mL
